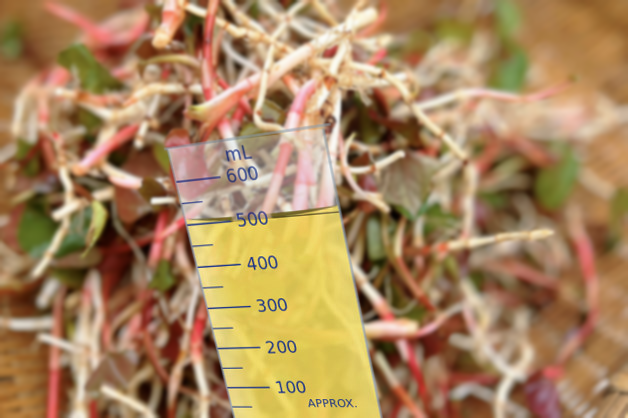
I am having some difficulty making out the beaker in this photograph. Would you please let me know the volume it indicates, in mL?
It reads 500 mL
